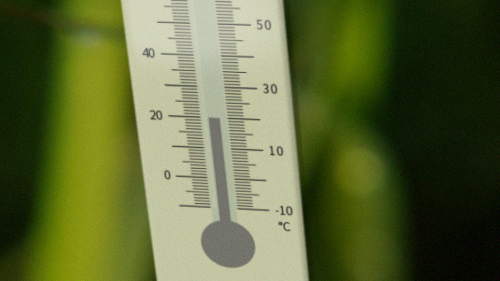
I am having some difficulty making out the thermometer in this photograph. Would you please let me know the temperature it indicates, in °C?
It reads 20 °C
